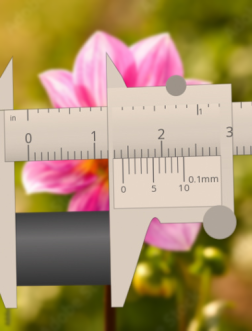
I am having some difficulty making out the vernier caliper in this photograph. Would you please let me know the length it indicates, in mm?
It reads 14.2 mm
